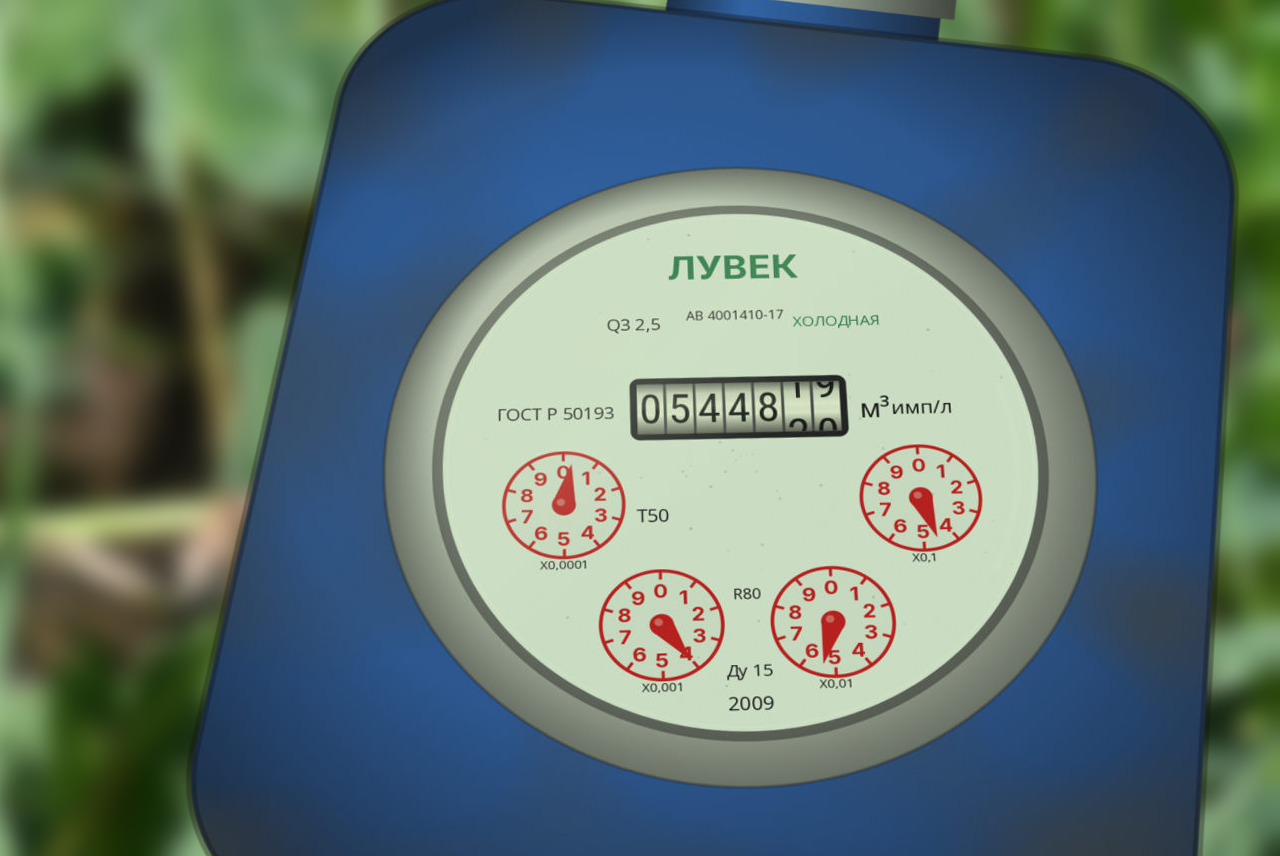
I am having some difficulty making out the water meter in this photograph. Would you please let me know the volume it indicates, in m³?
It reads 544819.4540 m³
